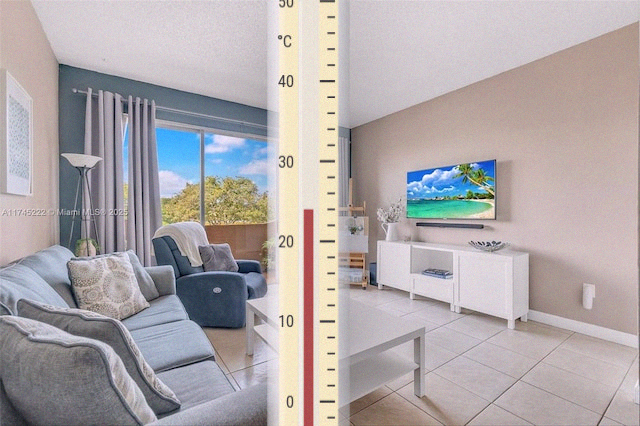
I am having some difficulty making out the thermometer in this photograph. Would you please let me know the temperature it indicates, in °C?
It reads 24 °C
